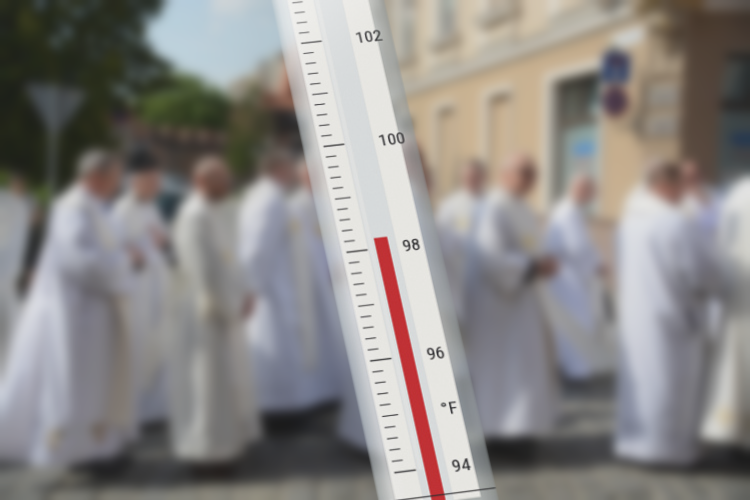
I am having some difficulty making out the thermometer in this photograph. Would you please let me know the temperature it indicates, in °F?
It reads 98.2 °F
